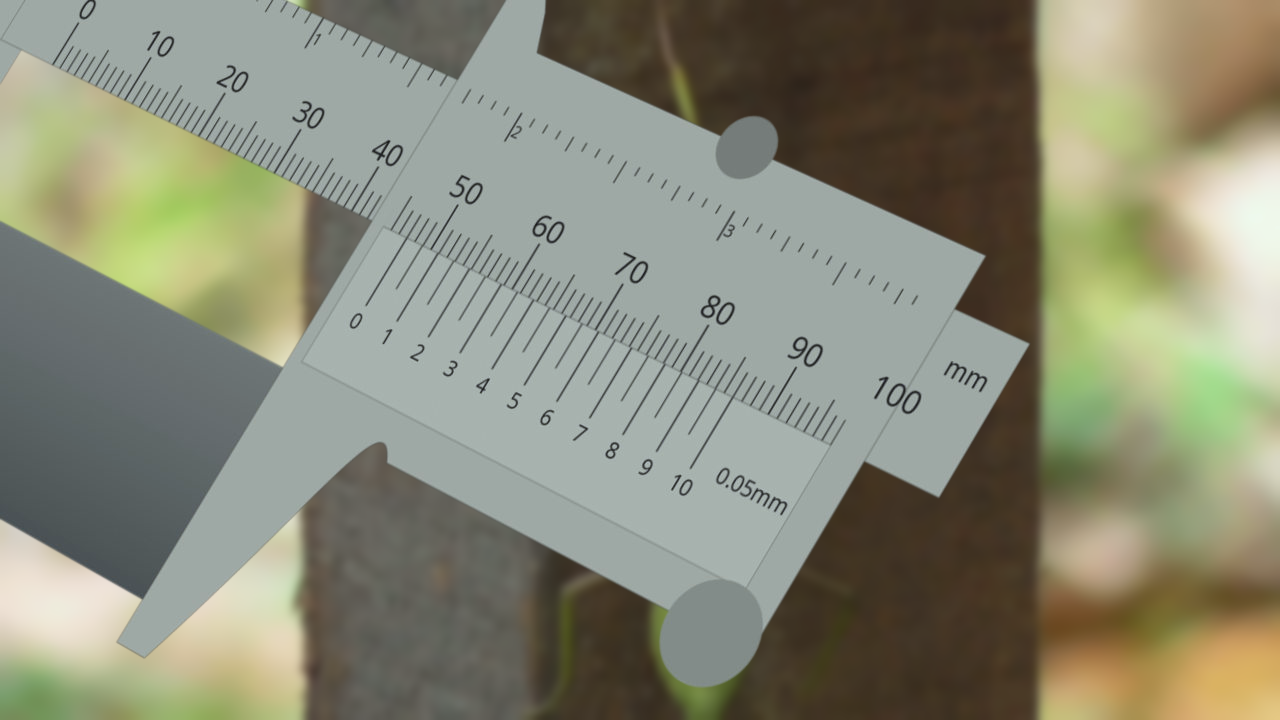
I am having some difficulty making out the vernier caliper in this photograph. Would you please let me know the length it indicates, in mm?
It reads 47.0 mm
